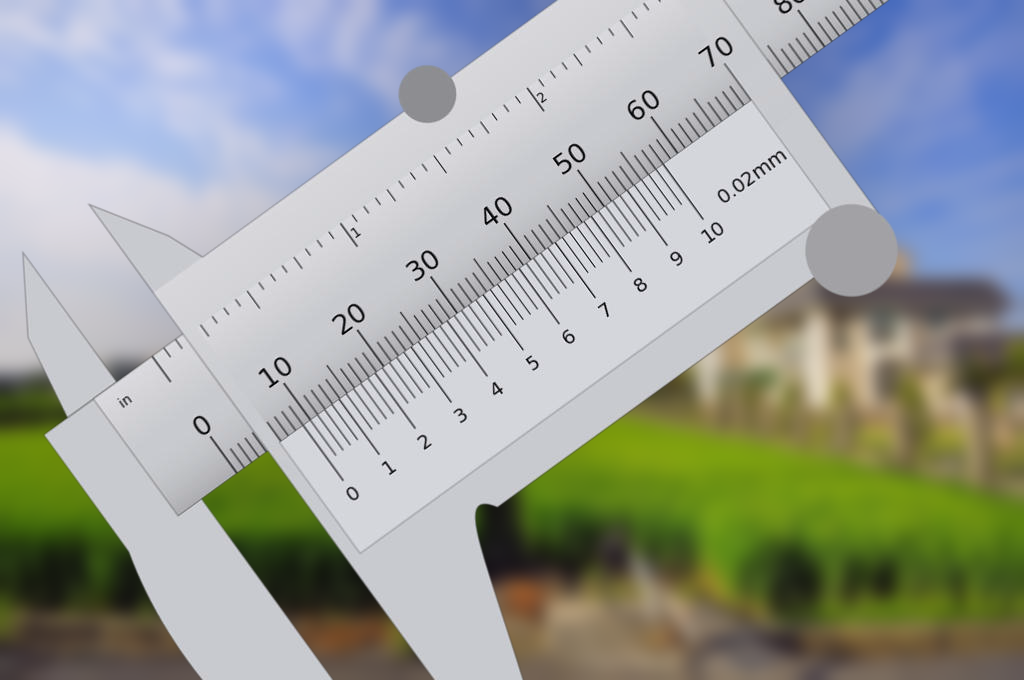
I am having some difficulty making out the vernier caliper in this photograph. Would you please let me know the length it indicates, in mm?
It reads 9.0 mm
